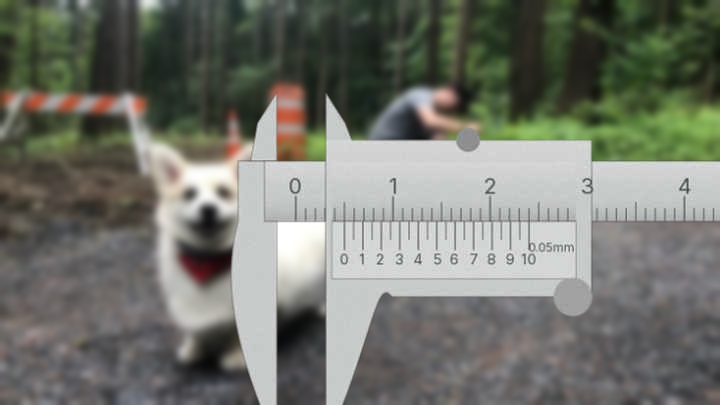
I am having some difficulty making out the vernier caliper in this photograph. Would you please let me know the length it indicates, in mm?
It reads 5.0 mm
